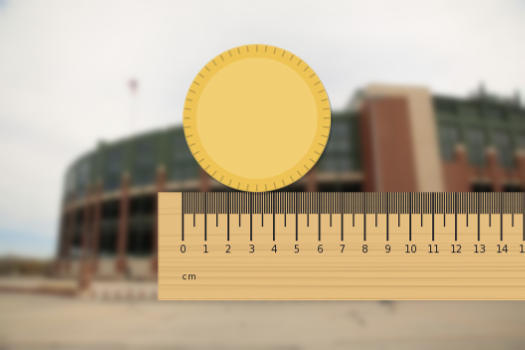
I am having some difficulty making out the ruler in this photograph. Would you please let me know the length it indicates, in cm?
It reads 6.5 cm
